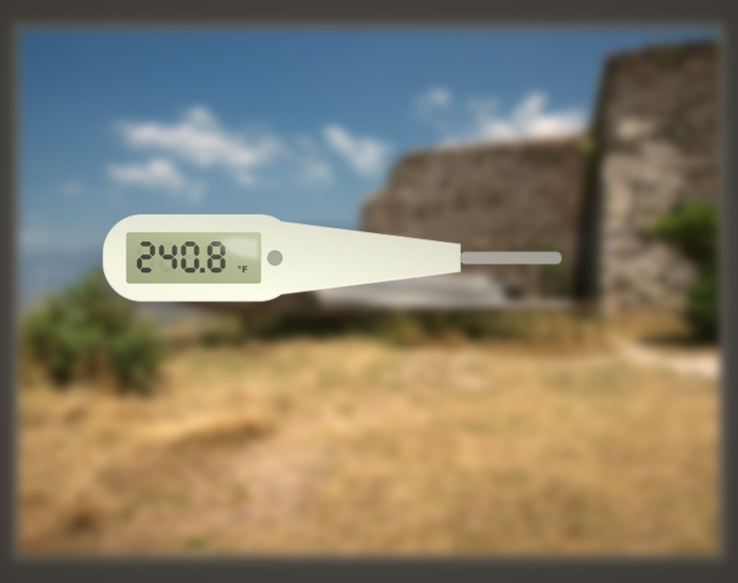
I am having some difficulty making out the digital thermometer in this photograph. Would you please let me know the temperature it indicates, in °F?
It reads 240.8 °F
